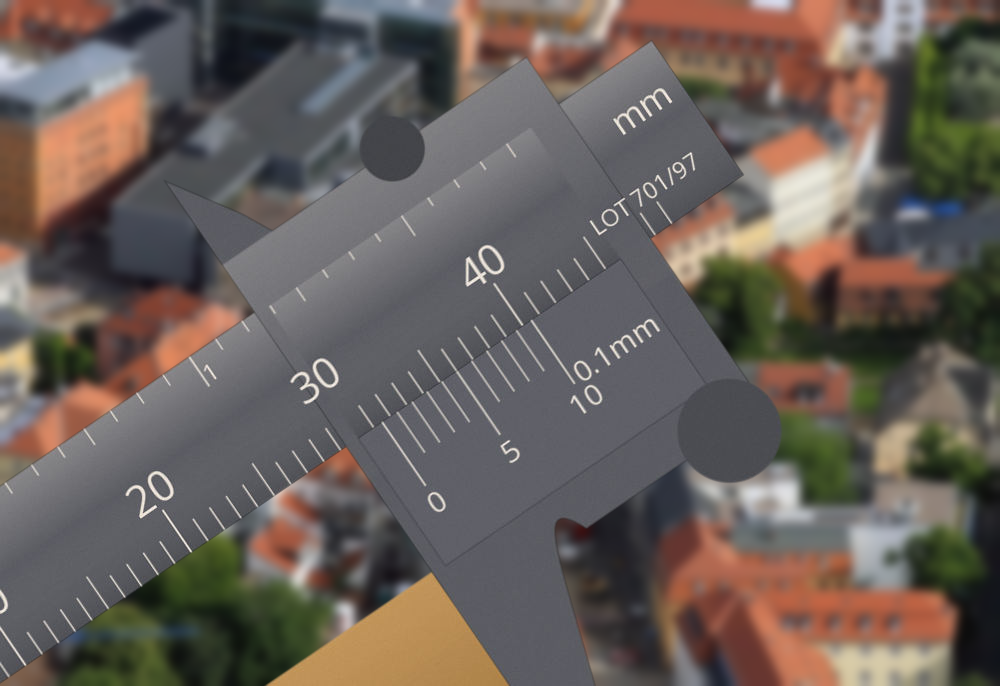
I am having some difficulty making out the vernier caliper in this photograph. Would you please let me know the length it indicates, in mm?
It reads 31.5 mm
